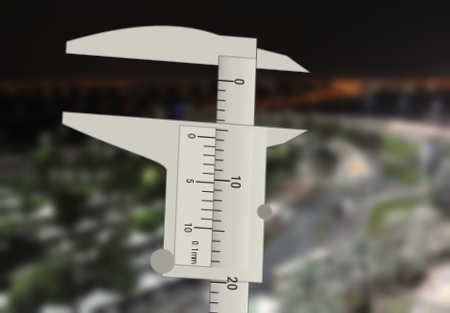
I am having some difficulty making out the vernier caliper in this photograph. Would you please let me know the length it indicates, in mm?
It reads 5.8 mm
